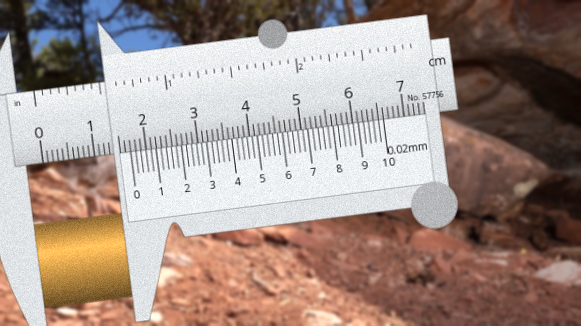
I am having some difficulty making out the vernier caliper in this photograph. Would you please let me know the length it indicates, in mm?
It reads 17.0 mm
